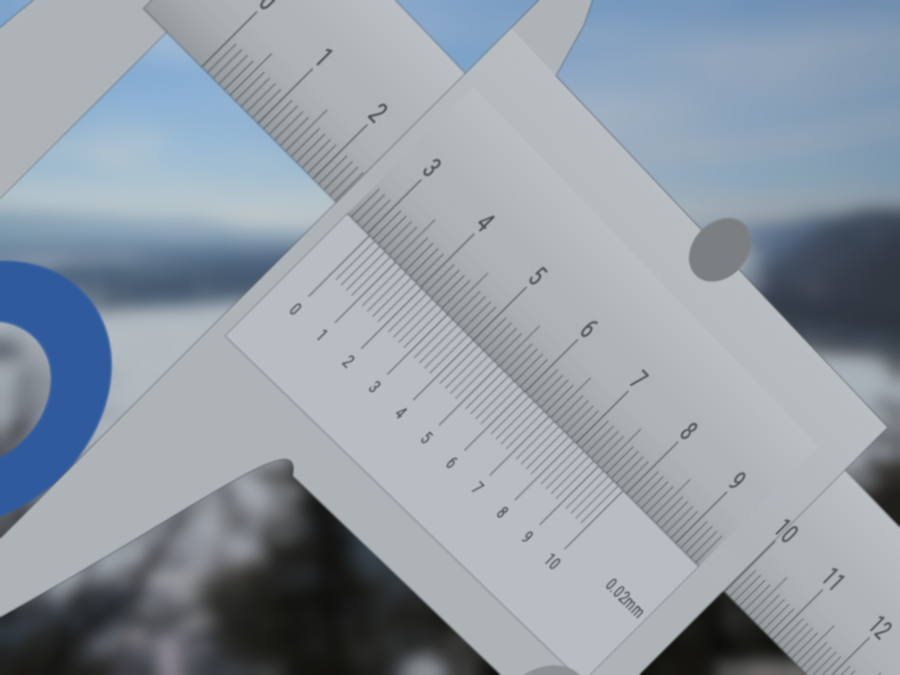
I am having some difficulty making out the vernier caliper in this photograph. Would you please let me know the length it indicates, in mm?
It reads 30.4 mm
